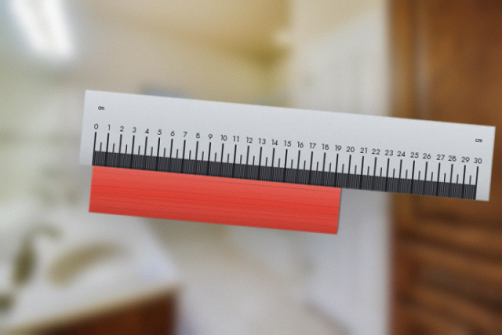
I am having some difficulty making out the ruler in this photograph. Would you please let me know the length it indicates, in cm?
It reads 19.5 cm
